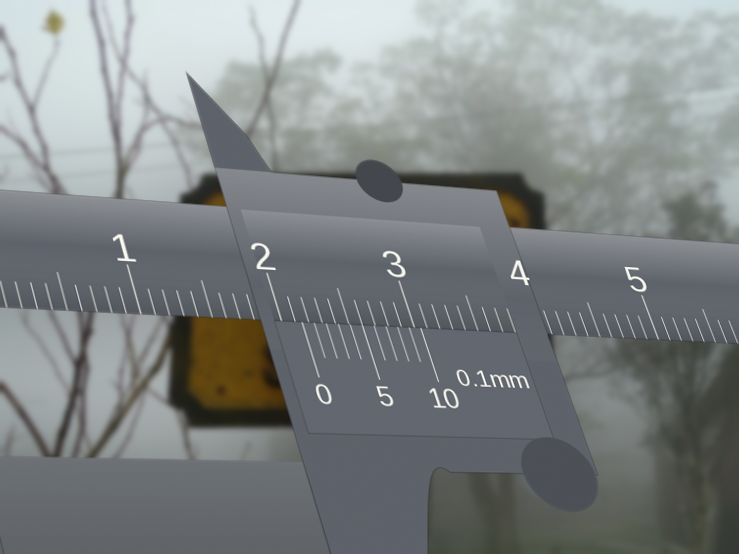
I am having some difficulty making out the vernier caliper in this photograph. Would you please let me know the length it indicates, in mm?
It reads 21.5 mm
